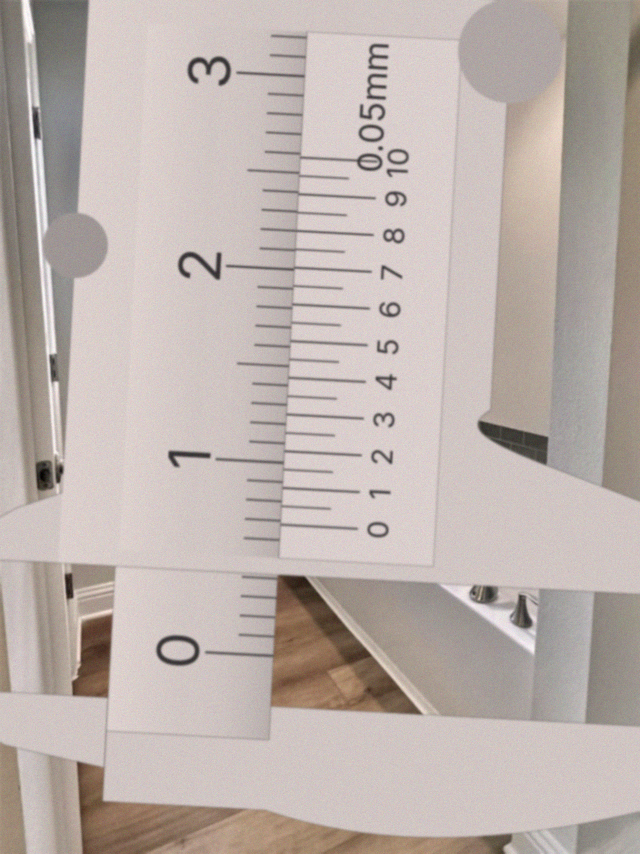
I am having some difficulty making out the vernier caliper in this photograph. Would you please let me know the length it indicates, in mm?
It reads 6.8 mm
